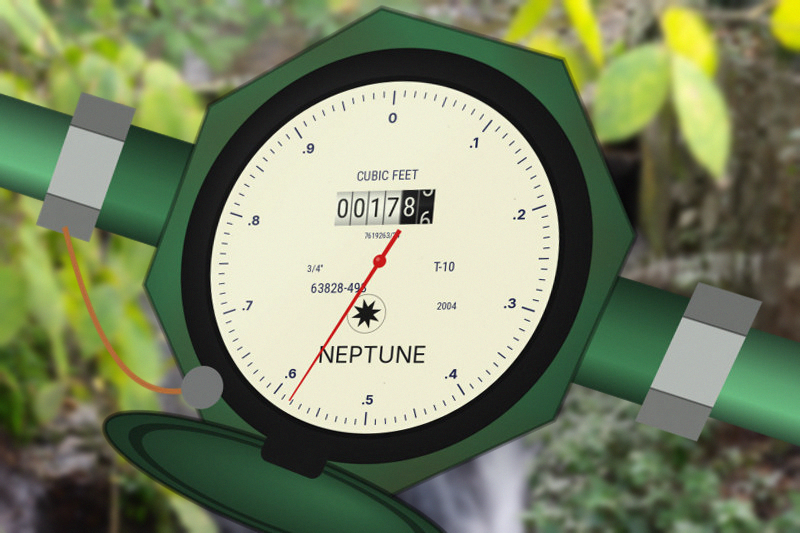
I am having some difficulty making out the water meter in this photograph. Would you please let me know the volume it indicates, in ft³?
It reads 1785.58 ft³
